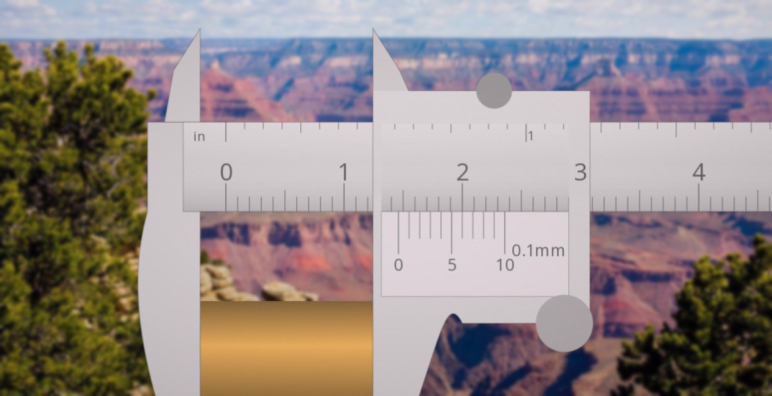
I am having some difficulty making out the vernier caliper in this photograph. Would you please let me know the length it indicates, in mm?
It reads 14.6 mm
